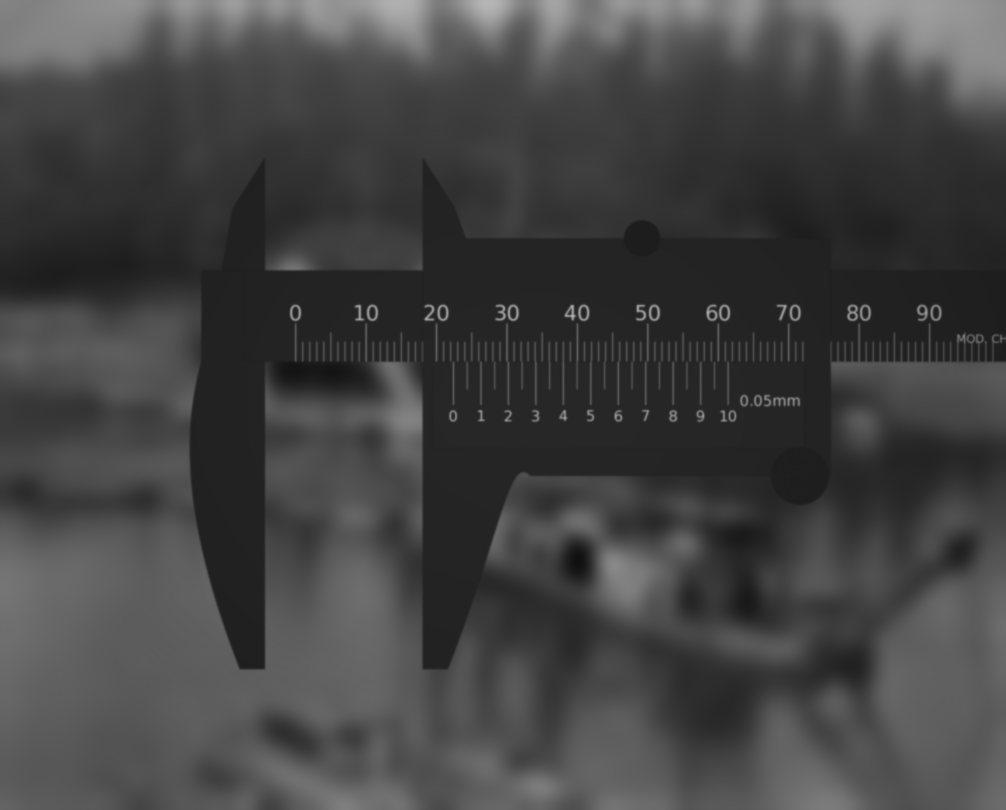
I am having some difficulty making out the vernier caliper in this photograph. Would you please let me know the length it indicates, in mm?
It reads 22.4 mm
